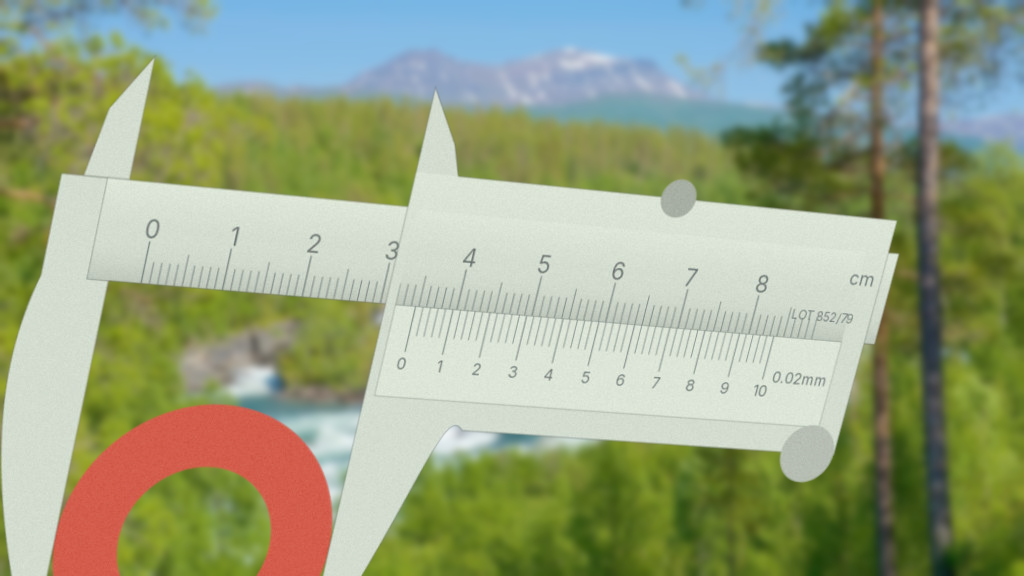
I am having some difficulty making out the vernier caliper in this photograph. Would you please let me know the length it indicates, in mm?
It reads 34.6 mm
